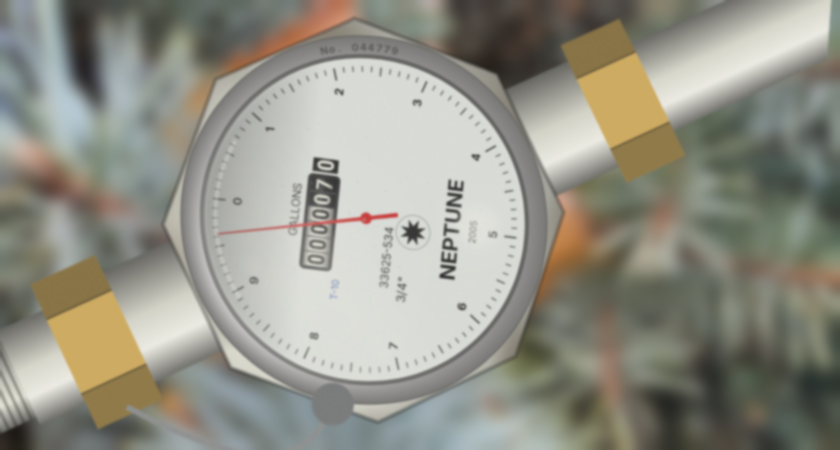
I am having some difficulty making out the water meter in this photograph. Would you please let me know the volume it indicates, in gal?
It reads 69.6 gal
